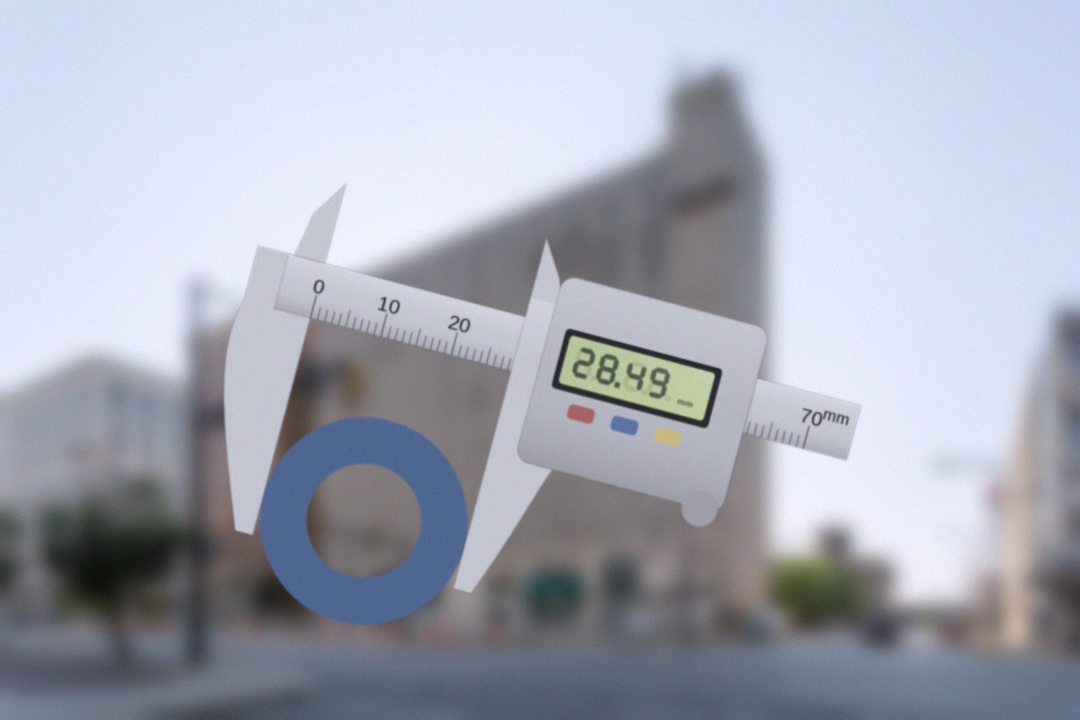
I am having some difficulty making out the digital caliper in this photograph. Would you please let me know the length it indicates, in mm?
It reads 28.49 mm
